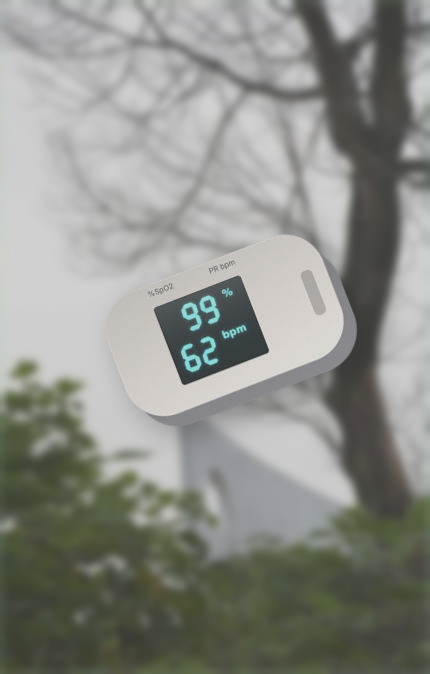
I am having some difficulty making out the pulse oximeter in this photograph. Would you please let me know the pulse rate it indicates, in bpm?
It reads 62 bpm
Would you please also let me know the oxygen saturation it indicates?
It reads 99 %
